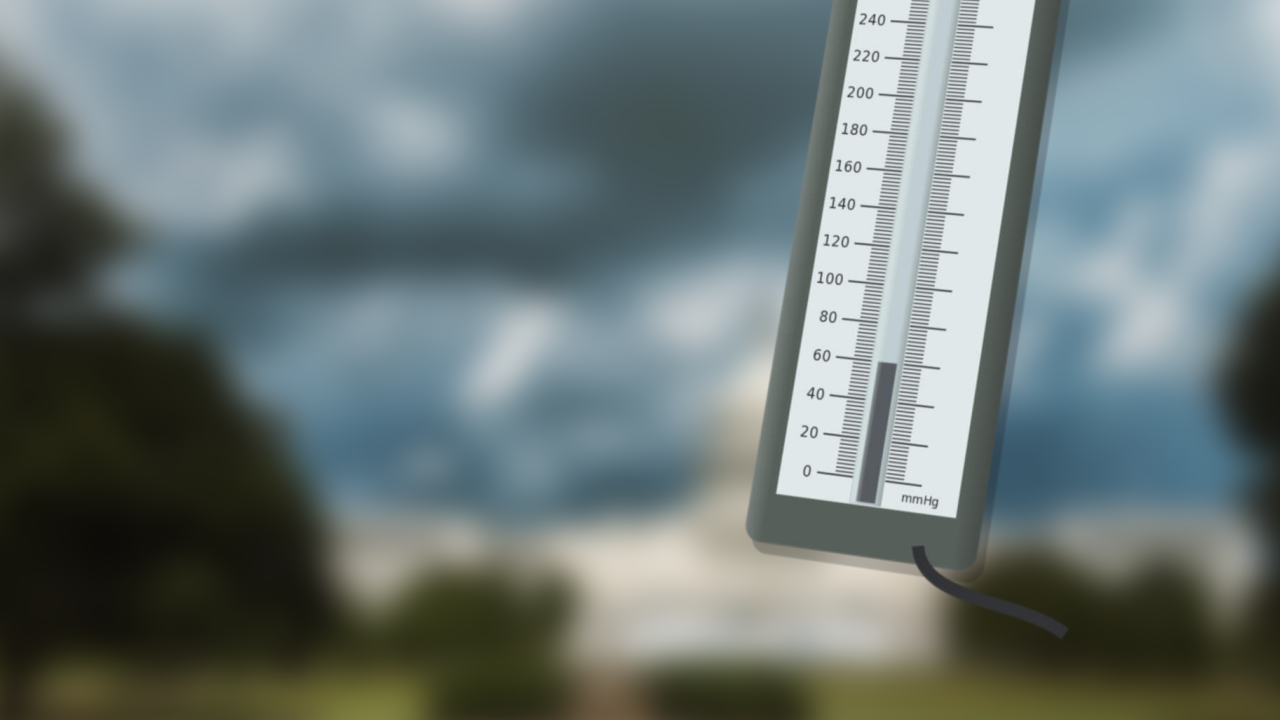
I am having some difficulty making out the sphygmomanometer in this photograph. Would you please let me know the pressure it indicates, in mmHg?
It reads 60 mmHg
